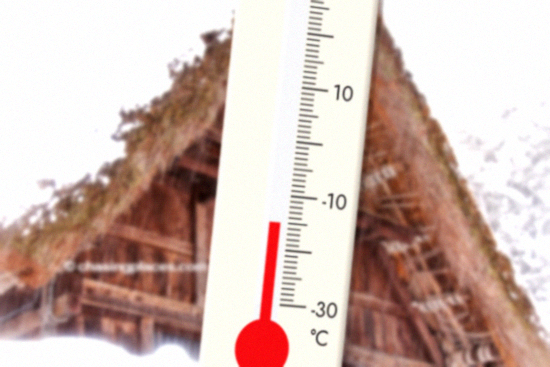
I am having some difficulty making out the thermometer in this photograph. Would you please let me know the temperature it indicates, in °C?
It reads -15 °C
